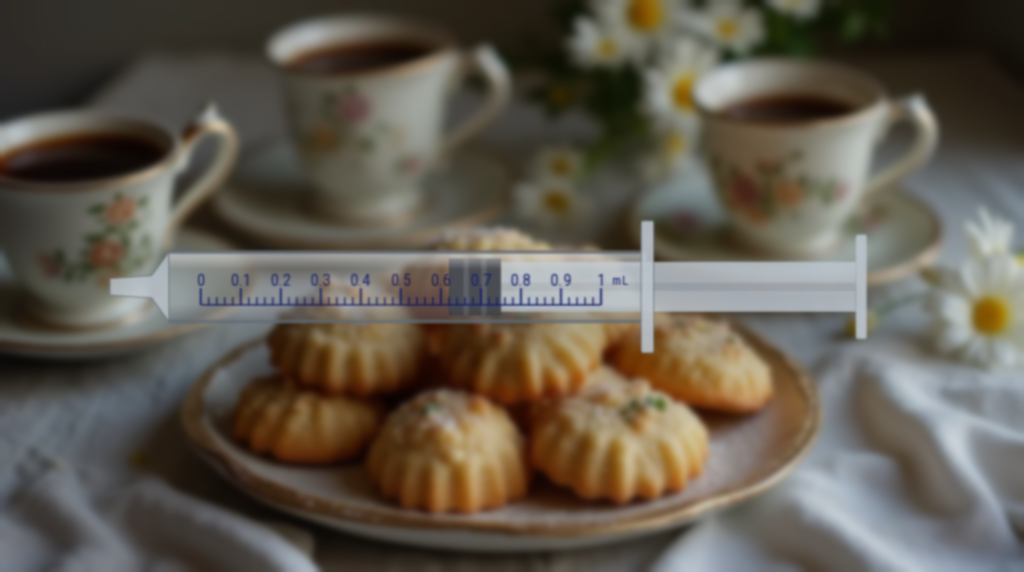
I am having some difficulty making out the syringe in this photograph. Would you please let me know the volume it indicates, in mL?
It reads 0.62 mL
